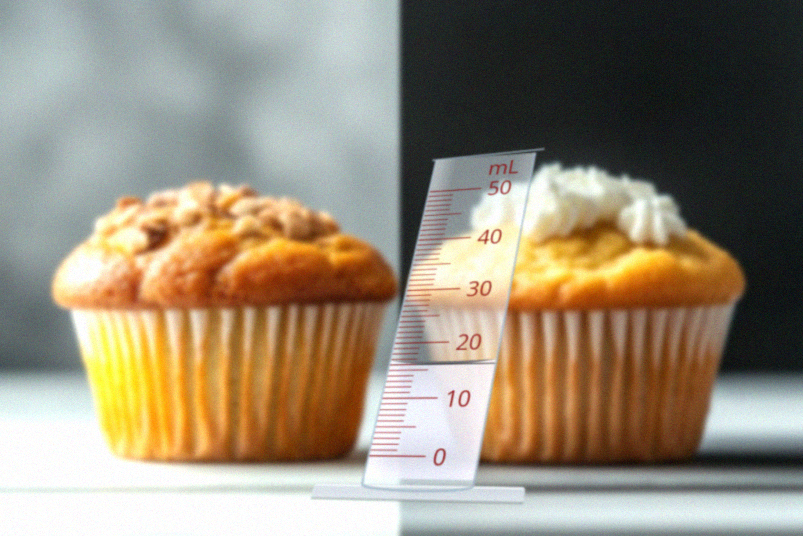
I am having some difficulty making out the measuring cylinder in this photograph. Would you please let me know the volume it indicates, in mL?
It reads 16 mL
